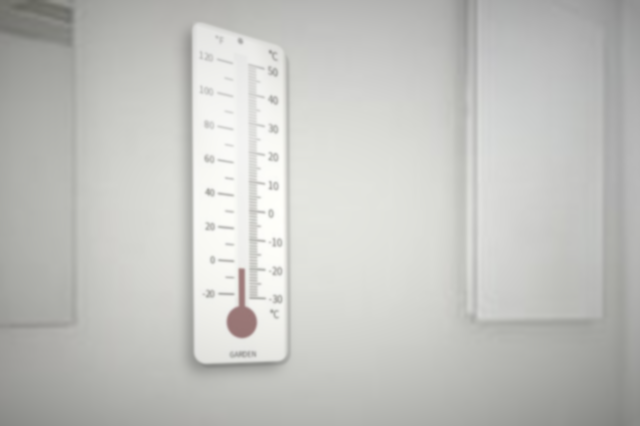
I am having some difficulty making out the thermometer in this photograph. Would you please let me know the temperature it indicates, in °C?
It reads -20 °C
